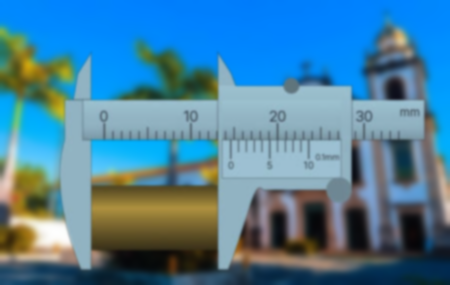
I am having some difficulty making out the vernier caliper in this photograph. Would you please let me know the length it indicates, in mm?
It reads 14.6 mm
